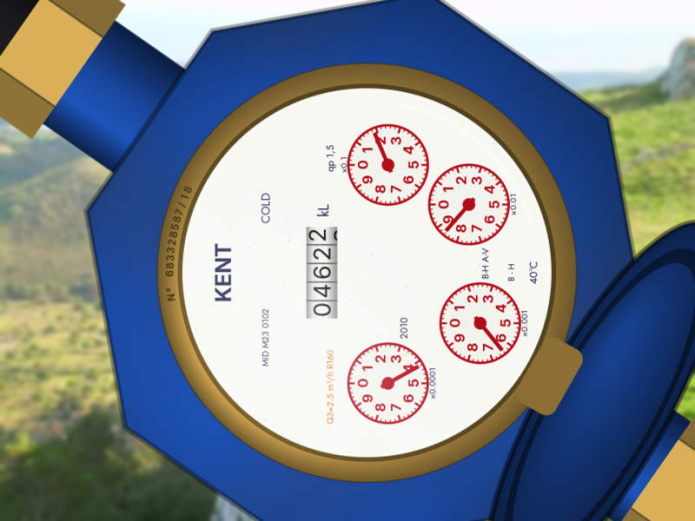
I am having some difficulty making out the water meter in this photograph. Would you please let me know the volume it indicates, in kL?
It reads 4622.1864 kL
